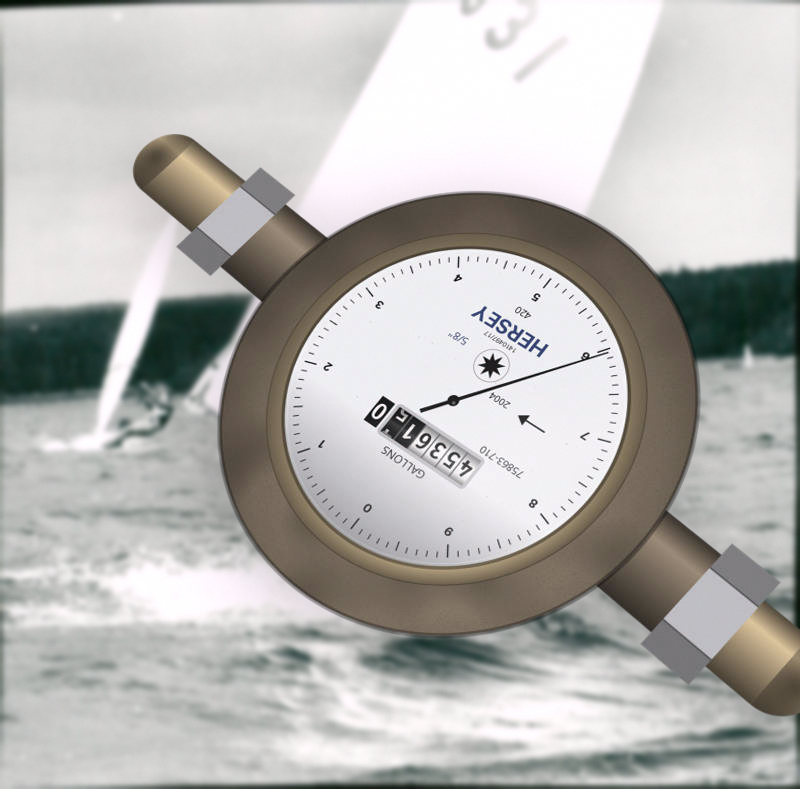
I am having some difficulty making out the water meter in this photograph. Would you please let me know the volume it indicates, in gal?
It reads 4536146.0 gal
